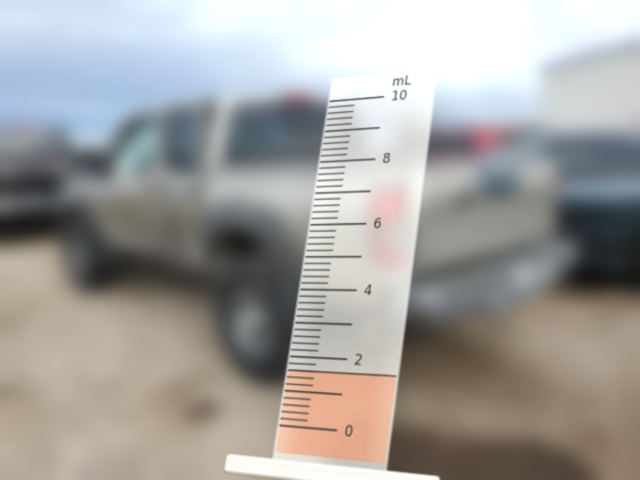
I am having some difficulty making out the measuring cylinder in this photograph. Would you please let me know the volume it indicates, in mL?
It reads 1.6 mL
